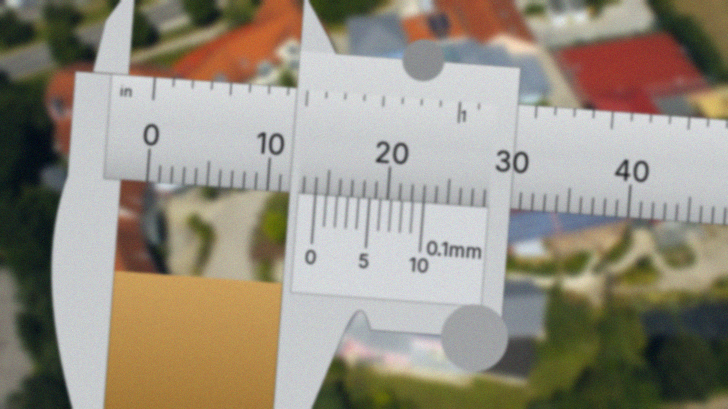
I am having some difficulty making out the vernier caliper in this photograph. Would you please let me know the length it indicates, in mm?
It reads 14.0 mm
